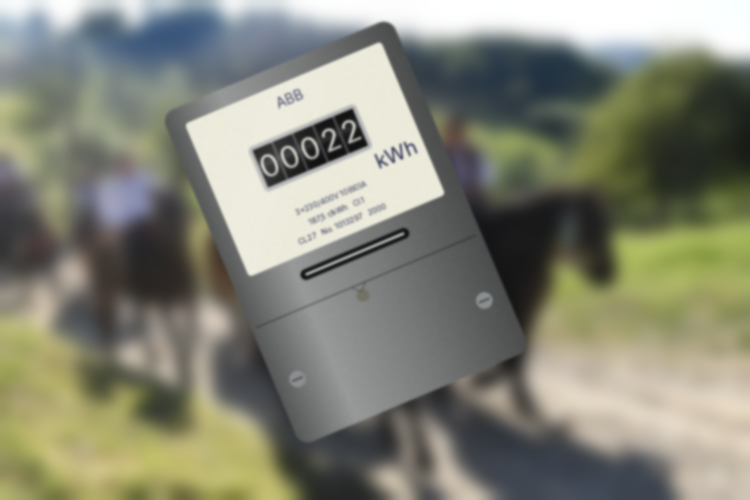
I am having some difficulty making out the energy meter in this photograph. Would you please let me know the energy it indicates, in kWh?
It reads 22 kWh
